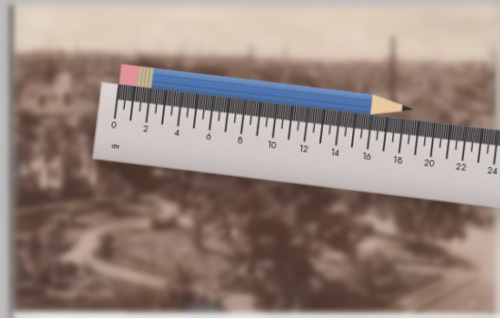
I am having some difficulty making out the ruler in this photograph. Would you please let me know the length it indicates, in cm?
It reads 18.5 cm
